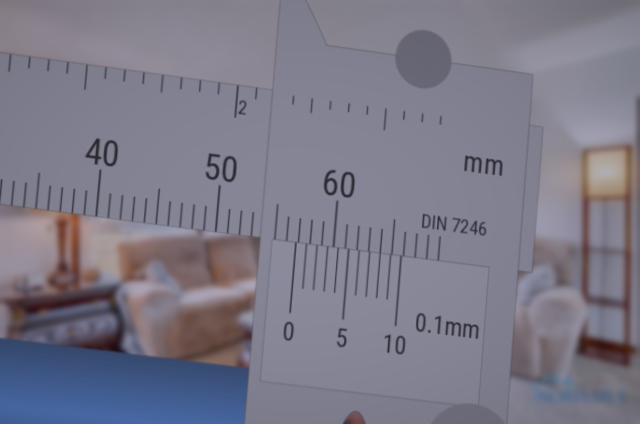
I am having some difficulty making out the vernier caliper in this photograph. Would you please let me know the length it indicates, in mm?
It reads 56.8 mm
